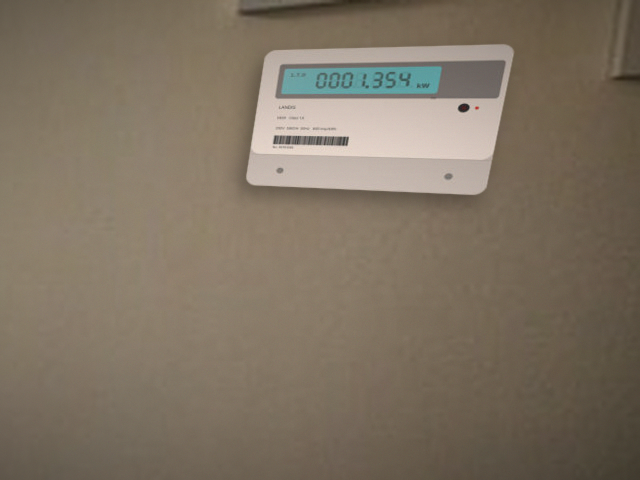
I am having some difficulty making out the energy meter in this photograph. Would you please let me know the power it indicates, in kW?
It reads 1.354 kW
